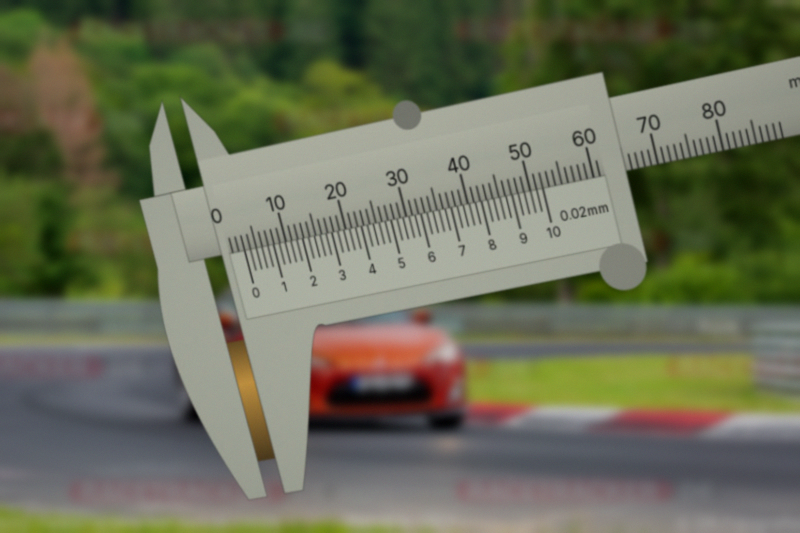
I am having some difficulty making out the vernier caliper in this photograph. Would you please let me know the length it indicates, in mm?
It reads 3.0 mm
